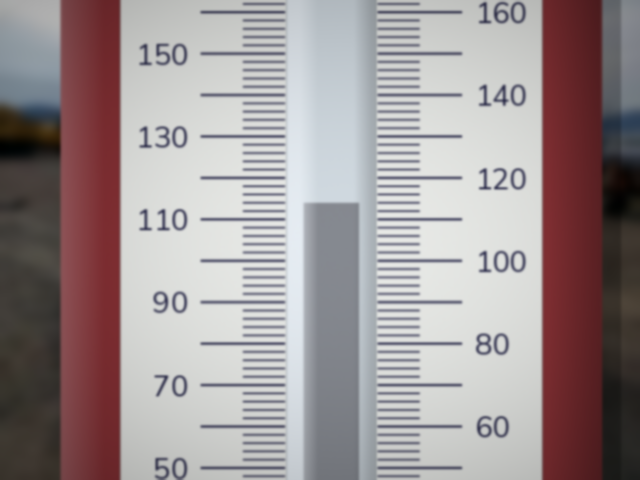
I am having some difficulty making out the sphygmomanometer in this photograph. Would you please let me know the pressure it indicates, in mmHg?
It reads 114 mmHg
